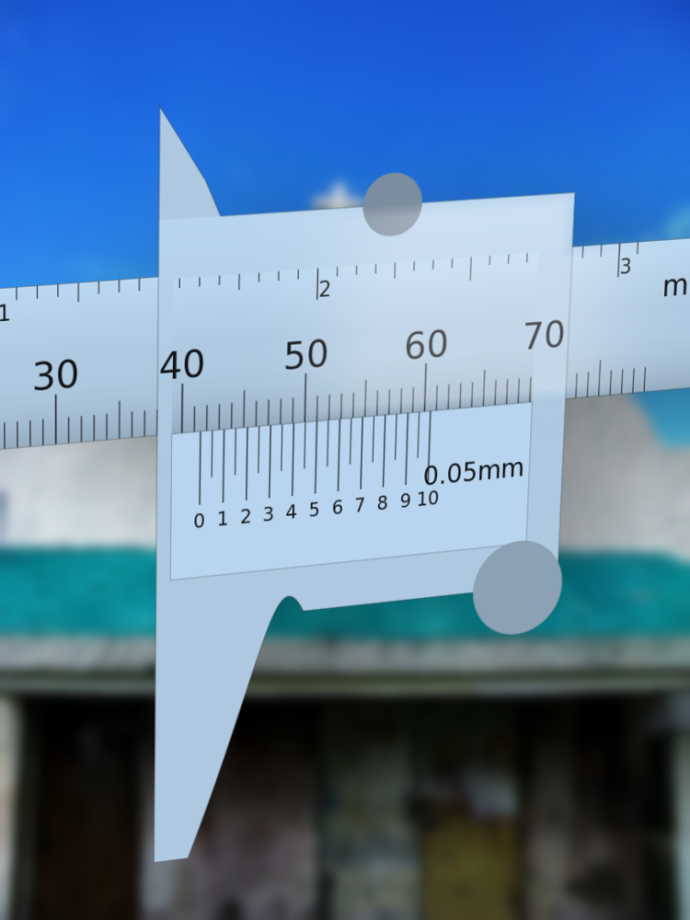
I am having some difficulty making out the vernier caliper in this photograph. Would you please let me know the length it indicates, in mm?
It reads 41.5 mm
